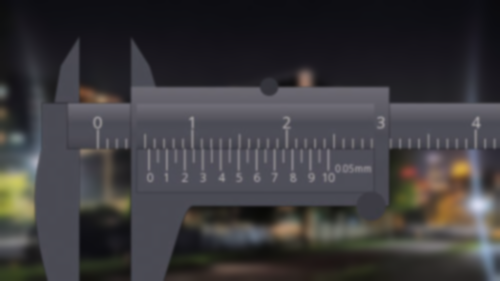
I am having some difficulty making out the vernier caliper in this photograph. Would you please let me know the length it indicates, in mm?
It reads 5.4 mm
